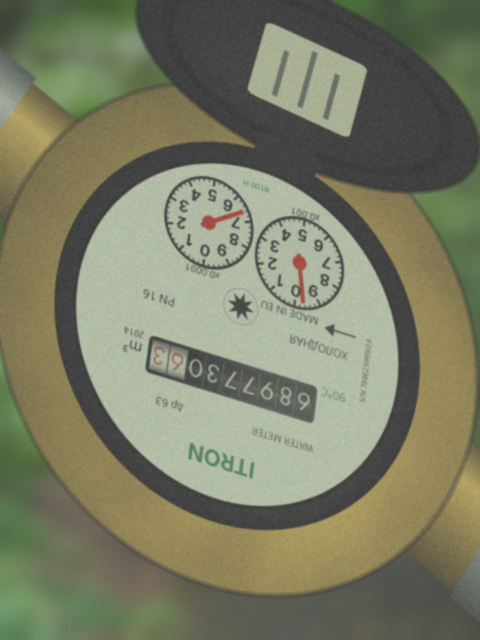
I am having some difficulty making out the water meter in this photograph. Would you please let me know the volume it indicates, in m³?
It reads 6897730.6296 m³
